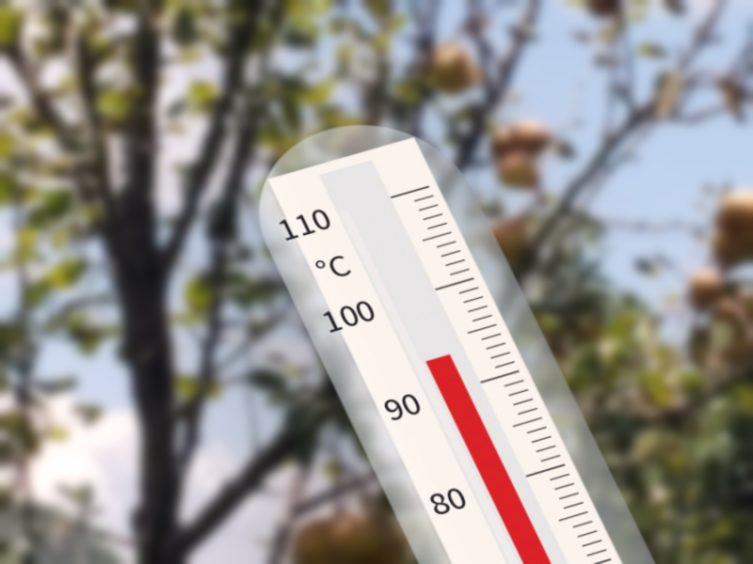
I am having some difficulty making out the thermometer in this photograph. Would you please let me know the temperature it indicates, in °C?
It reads 93.5 °C
